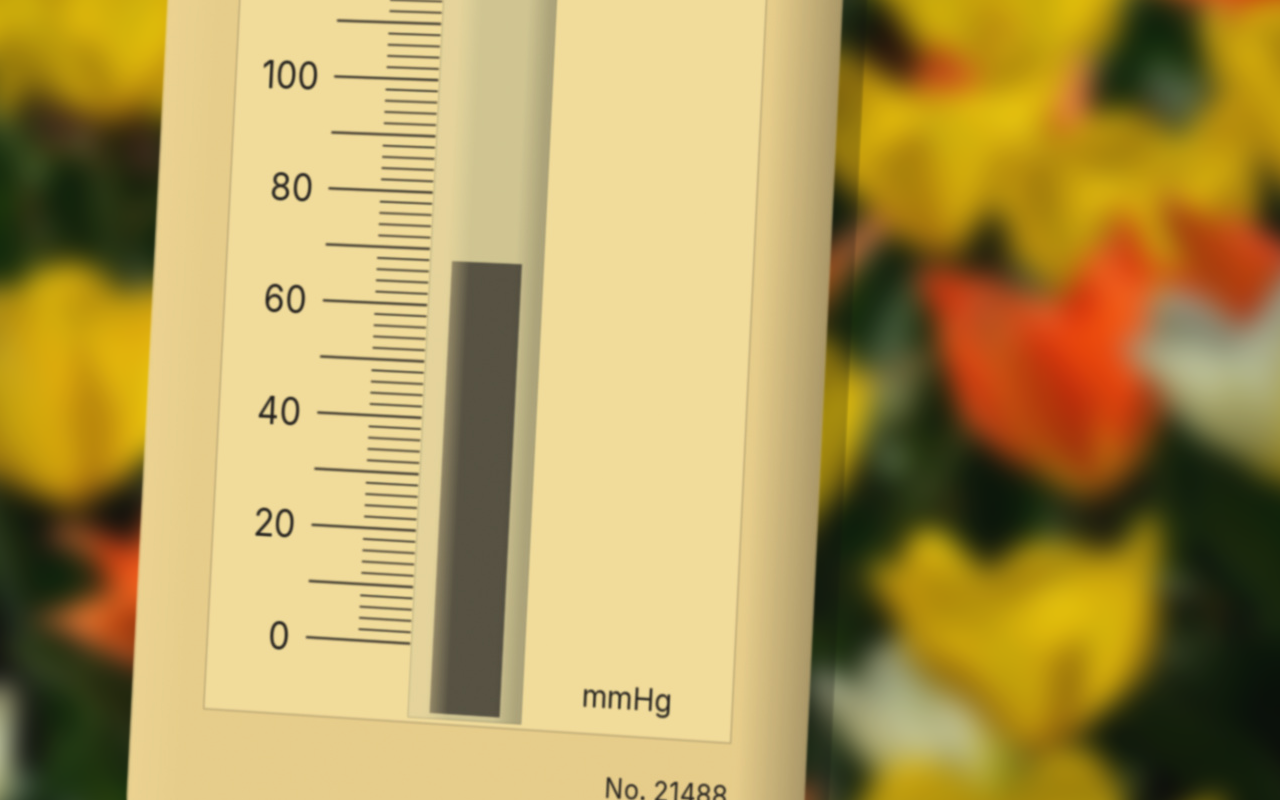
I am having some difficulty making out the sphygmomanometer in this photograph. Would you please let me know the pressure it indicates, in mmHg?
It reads 68 mmHg
